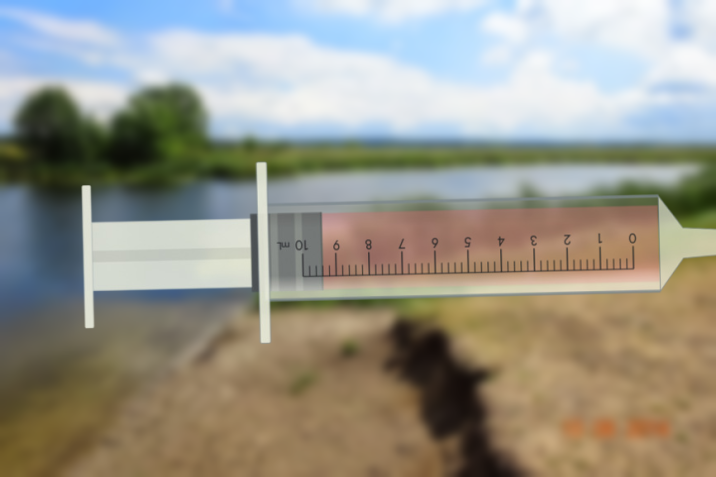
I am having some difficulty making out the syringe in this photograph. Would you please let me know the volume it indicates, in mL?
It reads 9.4 mL
